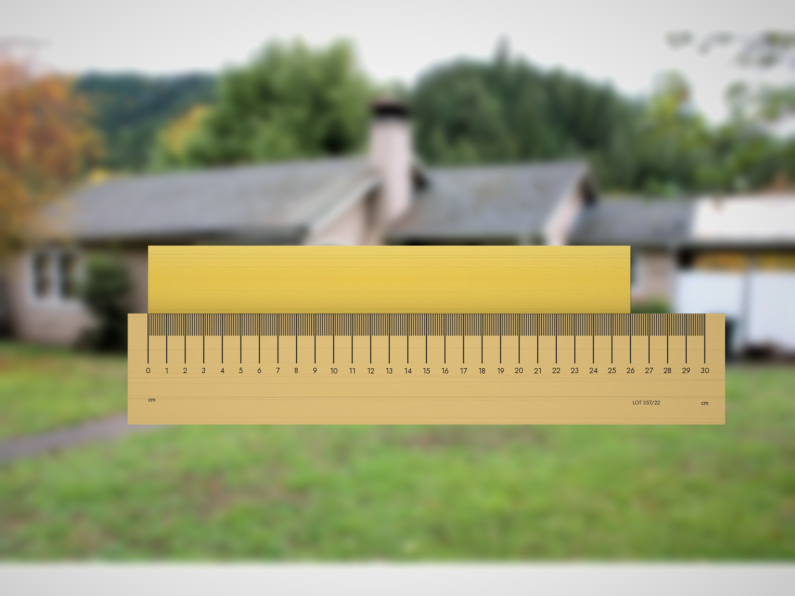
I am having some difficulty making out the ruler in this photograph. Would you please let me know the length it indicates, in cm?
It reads 26 cm
